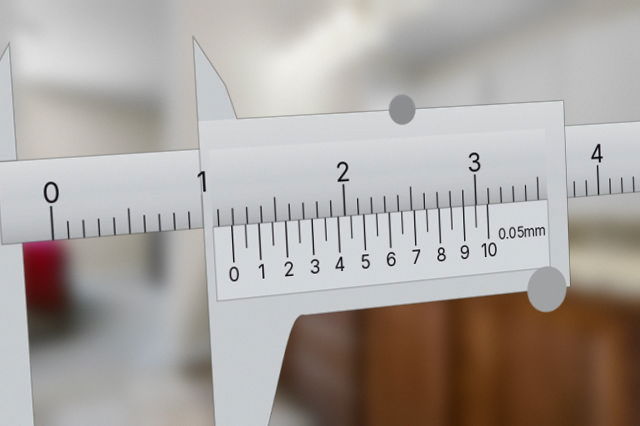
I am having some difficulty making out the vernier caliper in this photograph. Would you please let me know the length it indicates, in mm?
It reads 11.9 mm
